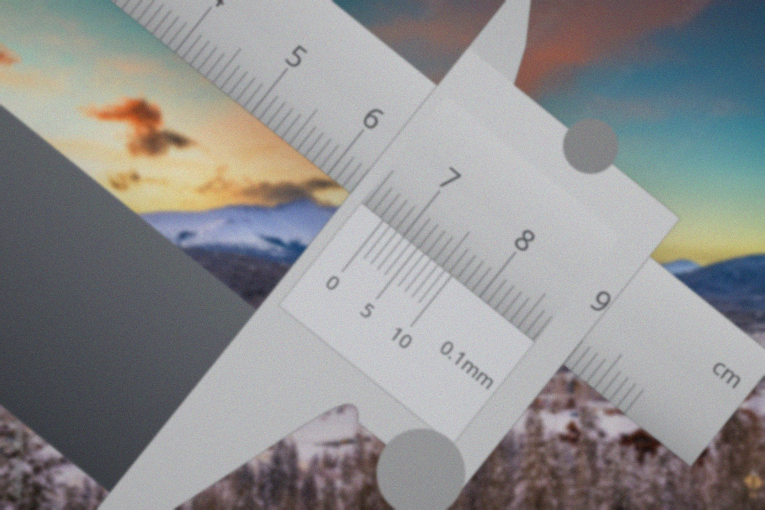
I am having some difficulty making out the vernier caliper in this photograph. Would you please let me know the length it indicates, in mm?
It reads 67.4 mm
